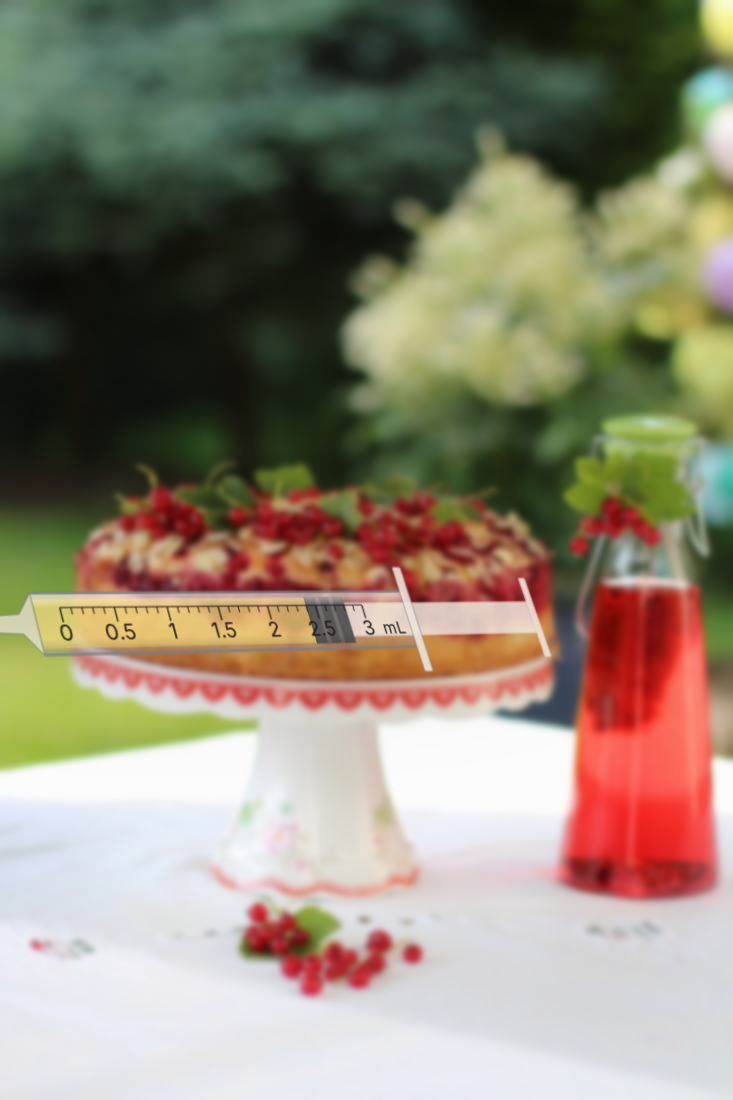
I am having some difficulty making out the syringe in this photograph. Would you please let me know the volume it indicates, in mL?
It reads 2.4 mL
